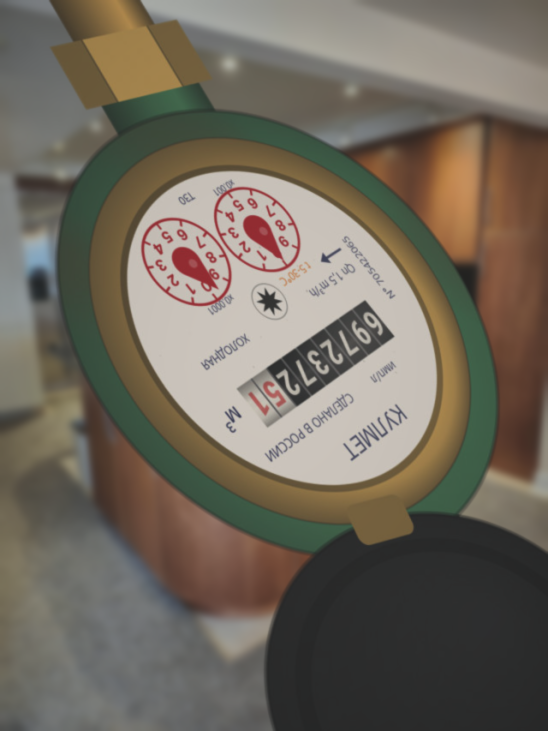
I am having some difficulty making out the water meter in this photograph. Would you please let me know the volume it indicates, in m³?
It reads 6972372.5099 m³
